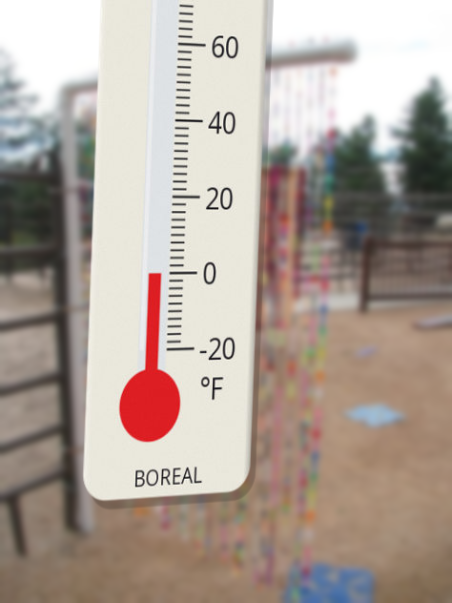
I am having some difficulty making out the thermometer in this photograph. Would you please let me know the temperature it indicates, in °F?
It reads 0 °F
